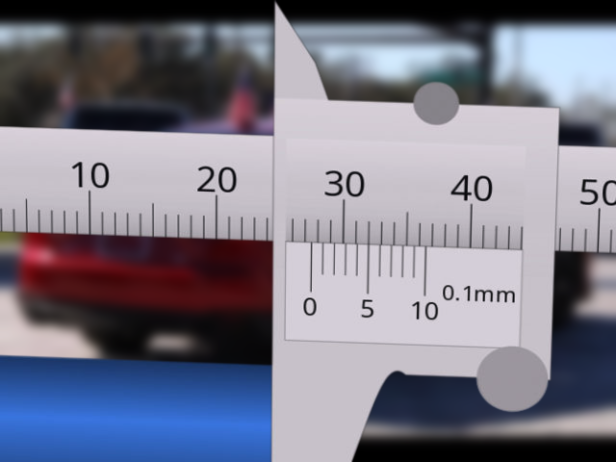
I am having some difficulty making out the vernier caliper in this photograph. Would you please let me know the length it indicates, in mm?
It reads 27.5 mm
